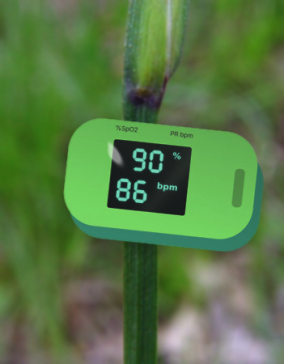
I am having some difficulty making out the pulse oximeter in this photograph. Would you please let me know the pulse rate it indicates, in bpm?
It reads 86 bpm
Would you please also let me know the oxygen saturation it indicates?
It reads 90 %
